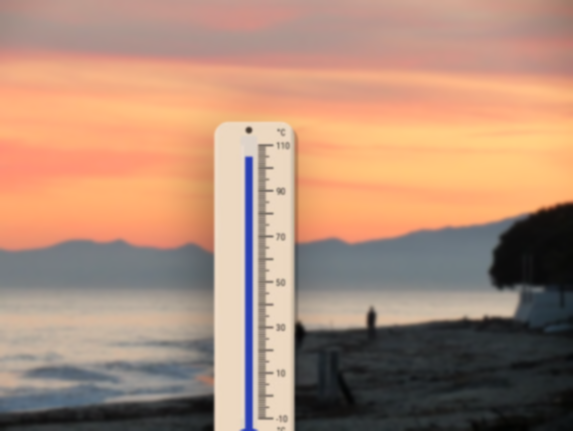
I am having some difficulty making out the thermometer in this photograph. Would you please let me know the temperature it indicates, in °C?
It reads 105 °C
